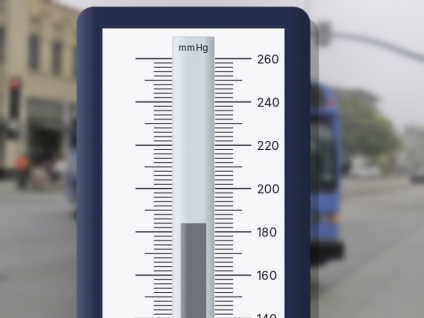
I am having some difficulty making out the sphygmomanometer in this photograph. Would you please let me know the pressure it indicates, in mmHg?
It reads 184 mmHg
